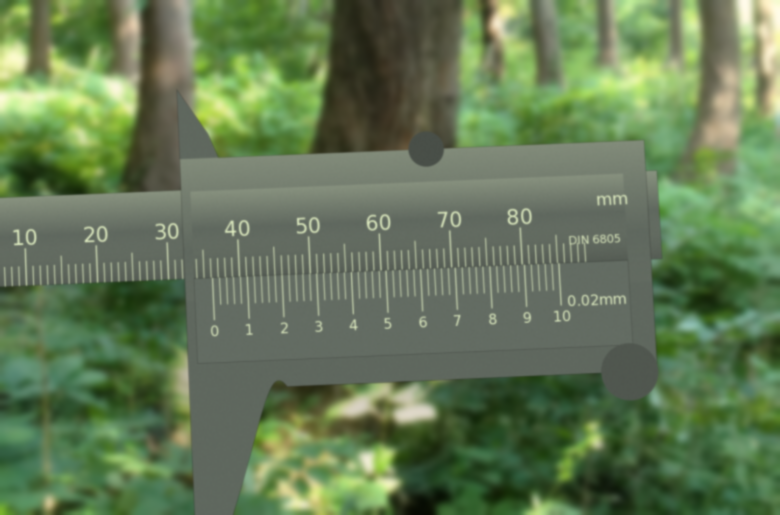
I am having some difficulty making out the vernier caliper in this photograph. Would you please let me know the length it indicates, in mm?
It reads 36.2 mm
